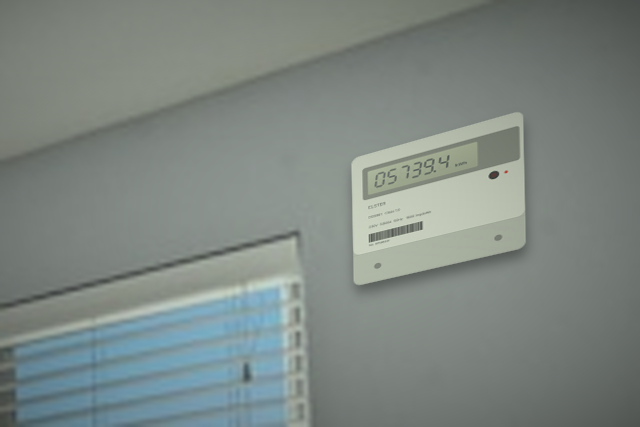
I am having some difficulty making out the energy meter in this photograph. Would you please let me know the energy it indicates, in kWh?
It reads 5739.4 kWh
